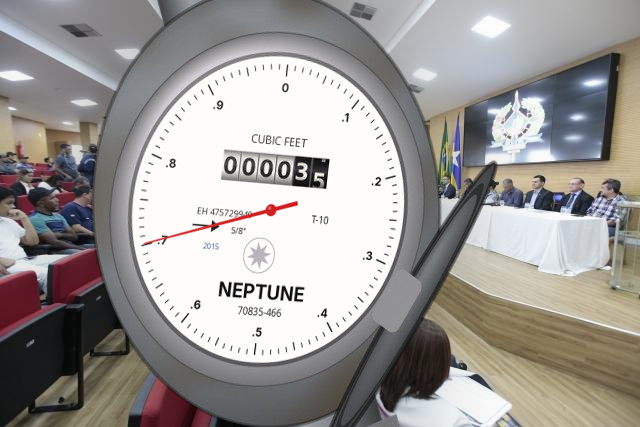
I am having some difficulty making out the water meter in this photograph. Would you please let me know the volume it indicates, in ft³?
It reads 34.70 ft³
